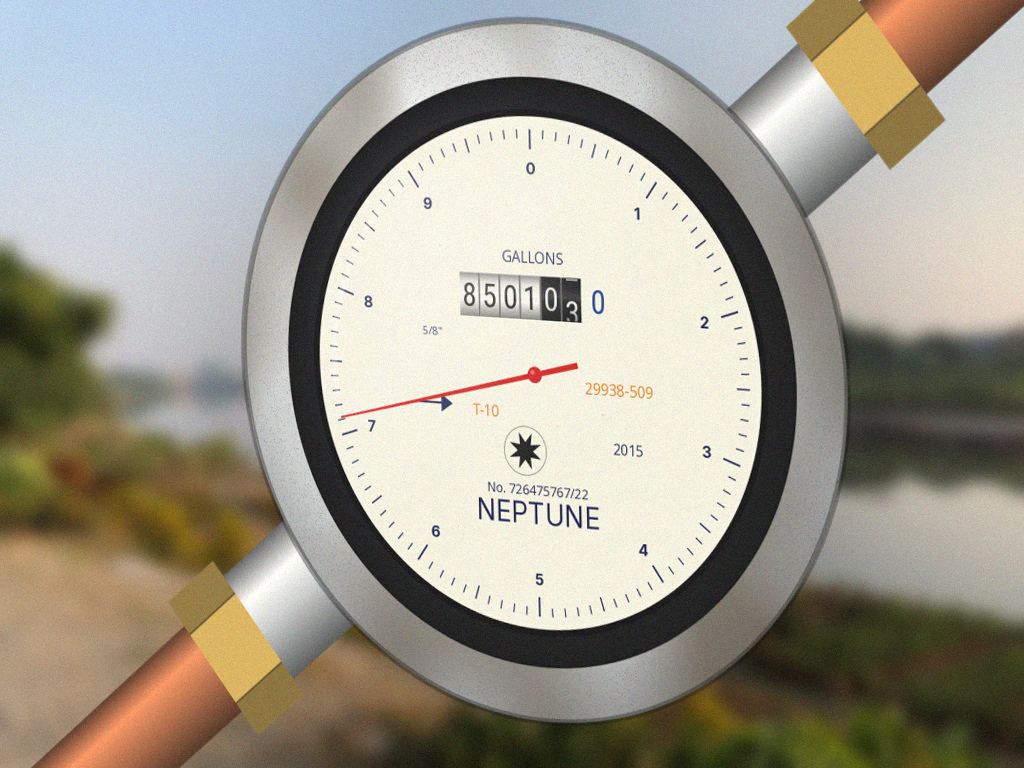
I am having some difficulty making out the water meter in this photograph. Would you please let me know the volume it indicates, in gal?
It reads 8501027.1 gal
